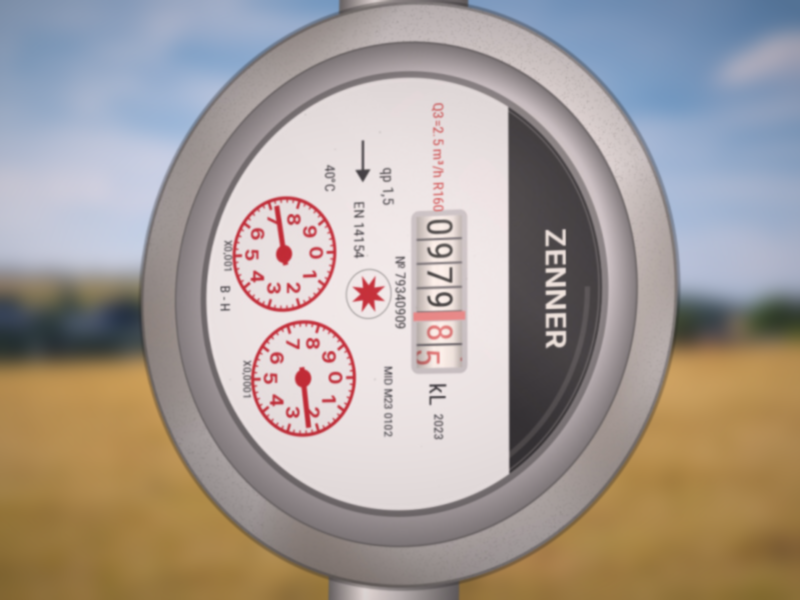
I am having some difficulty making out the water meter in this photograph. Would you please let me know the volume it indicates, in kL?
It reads 979.8472 kL
